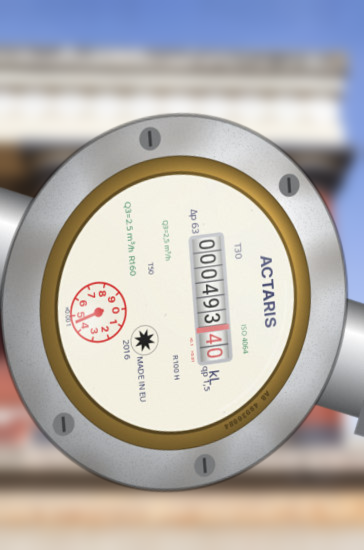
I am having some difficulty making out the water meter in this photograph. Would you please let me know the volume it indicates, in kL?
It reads 493.404 kL
